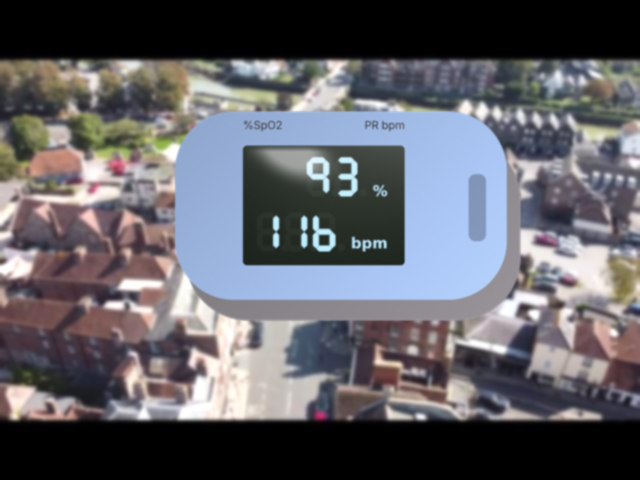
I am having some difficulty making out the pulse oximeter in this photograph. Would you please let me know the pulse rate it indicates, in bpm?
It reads 116 bpm
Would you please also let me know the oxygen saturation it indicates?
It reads 93 %
